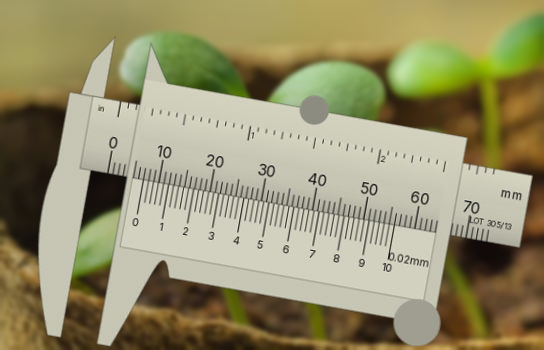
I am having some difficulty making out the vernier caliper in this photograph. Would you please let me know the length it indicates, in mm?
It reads 7.0 mm
